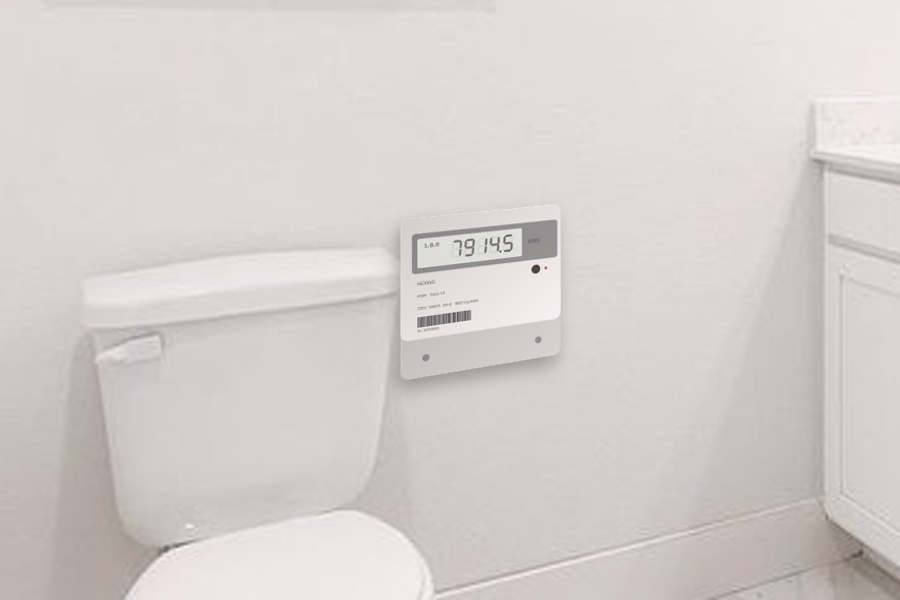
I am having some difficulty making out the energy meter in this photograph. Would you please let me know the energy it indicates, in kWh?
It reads 7914.5 kWh
